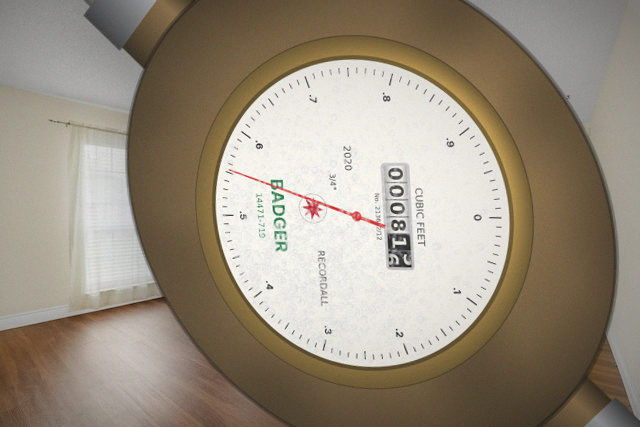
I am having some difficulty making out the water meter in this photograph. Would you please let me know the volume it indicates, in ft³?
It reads 815.55 ft³
